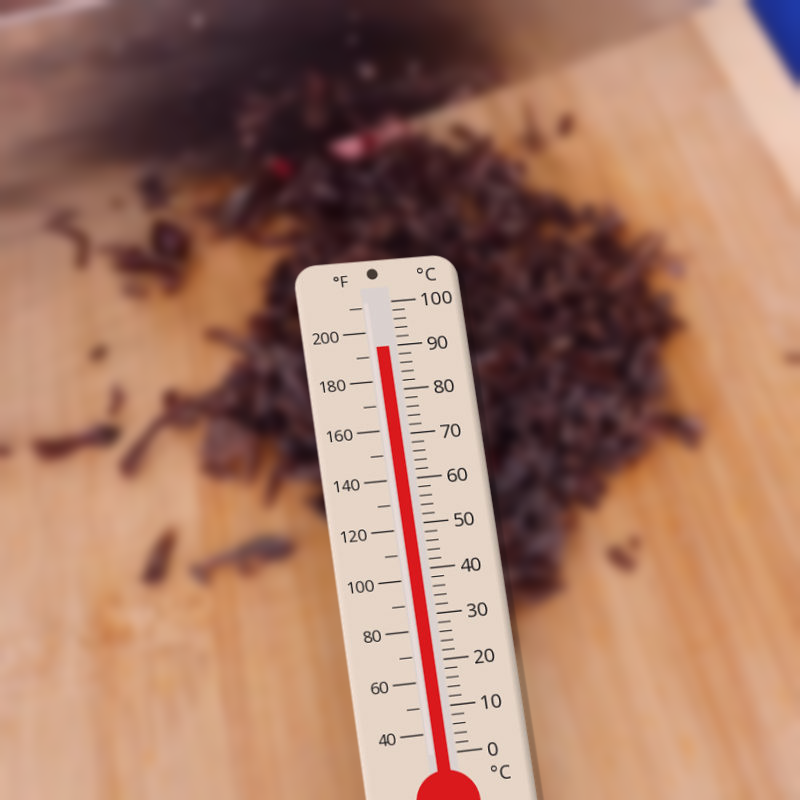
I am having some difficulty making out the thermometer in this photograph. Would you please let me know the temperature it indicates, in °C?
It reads 90 °C
